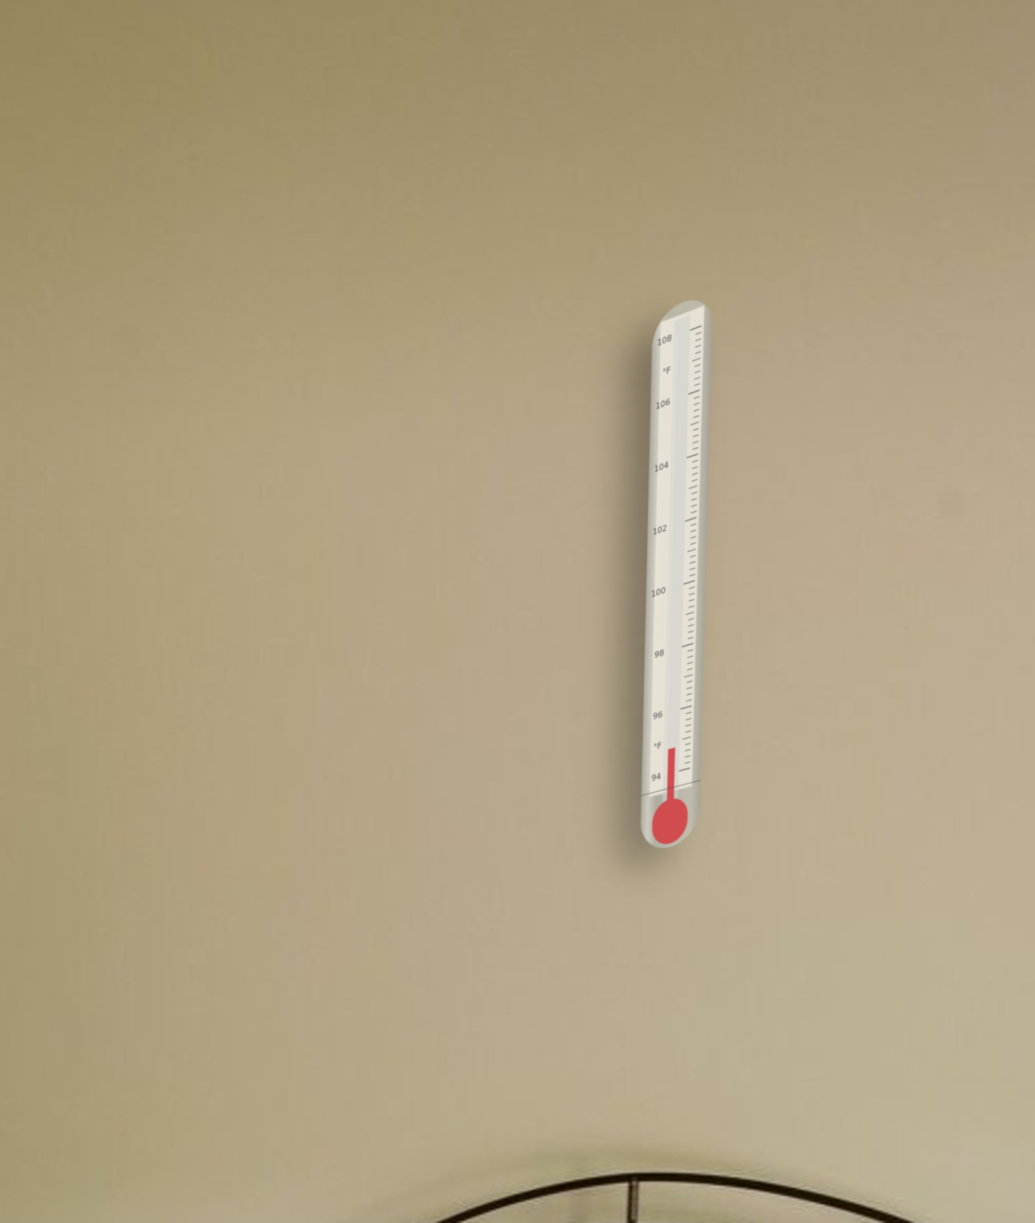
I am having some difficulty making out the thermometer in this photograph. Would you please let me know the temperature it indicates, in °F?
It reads 94.8 °F
